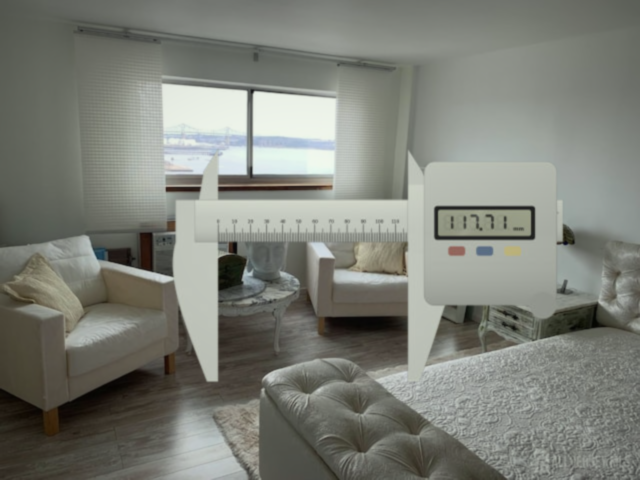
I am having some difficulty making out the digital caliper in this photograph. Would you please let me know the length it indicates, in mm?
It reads 117.71 mm
